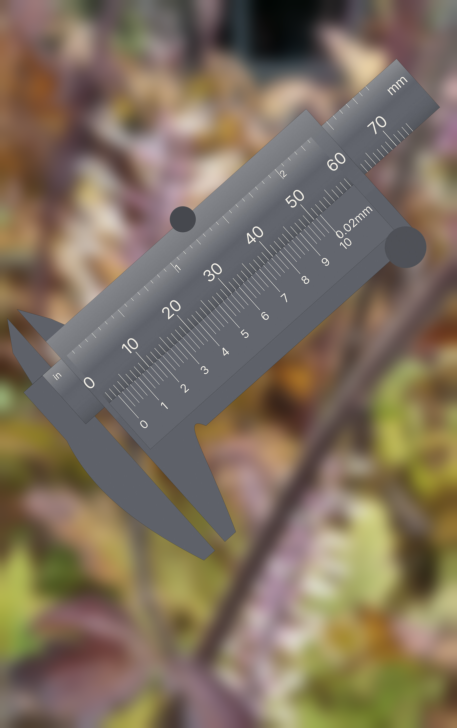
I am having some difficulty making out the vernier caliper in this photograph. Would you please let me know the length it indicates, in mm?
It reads 2.4 mm
